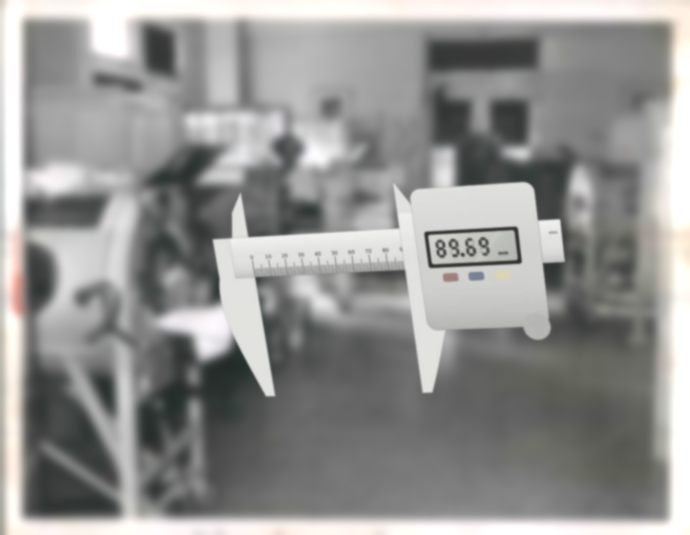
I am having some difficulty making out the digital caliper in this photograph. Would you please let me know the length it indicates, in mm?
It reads 89.69 mm
